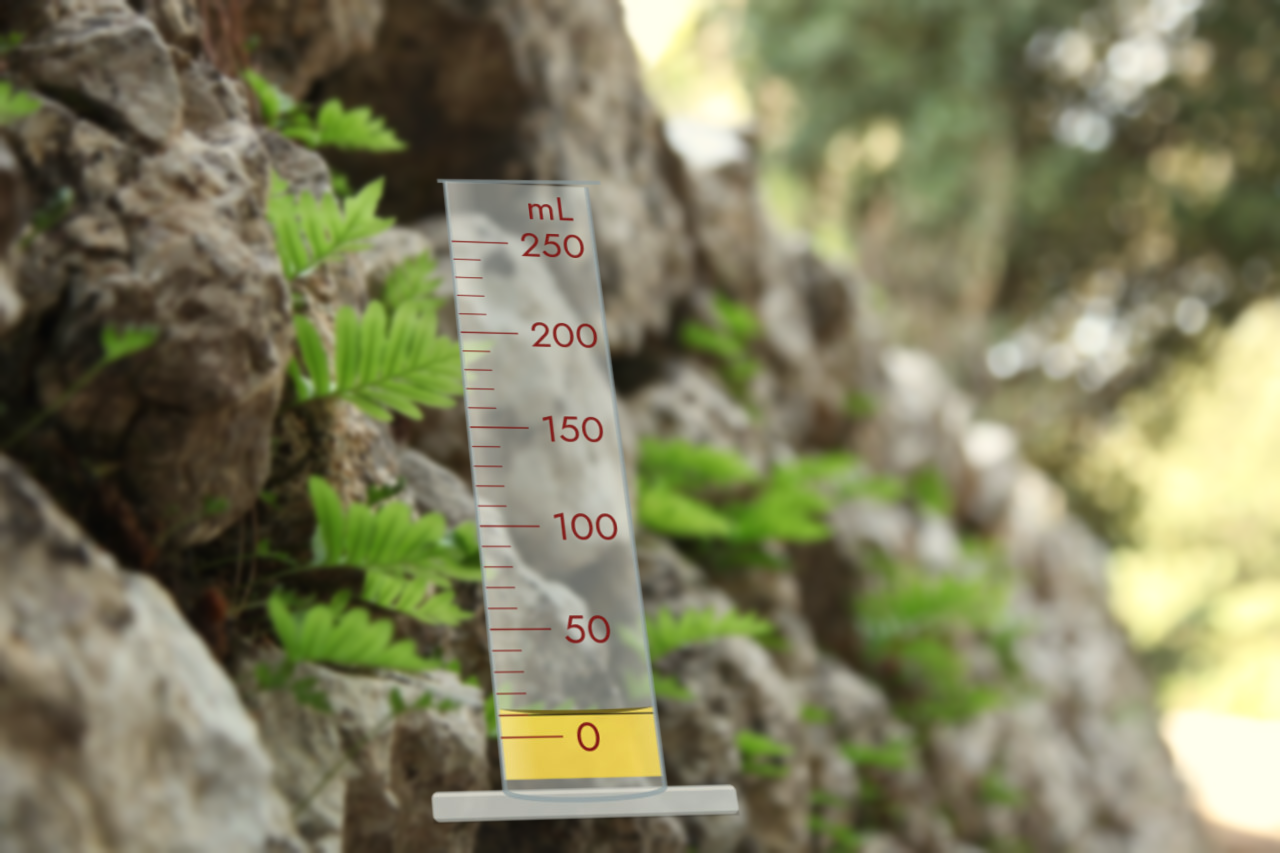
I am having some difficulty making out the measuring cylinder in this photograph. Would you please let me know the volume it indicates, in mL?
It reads 10 mL
